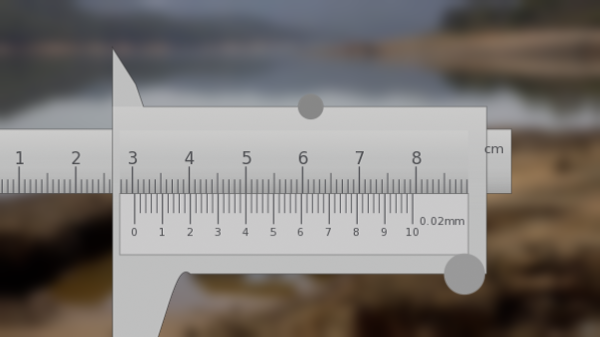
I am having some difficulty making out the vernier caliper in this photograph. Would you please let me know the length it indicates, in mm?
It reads 30.4 mm
